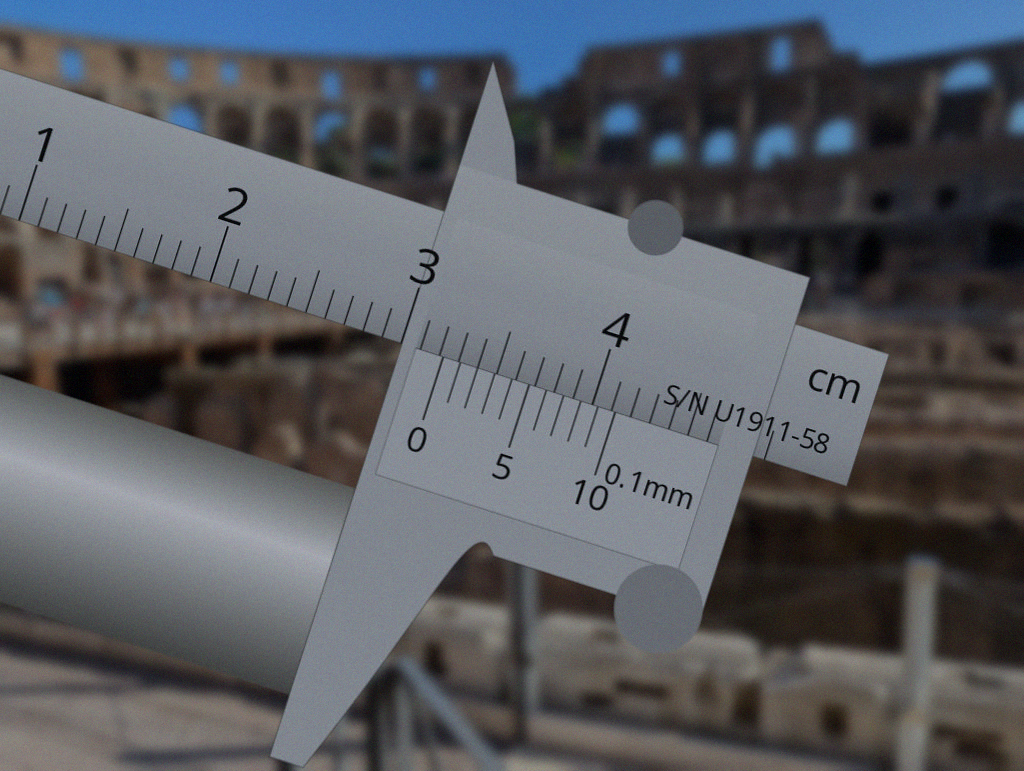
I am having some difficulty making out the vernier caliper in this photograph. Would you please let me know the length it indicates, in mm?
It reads 32.2 mm
